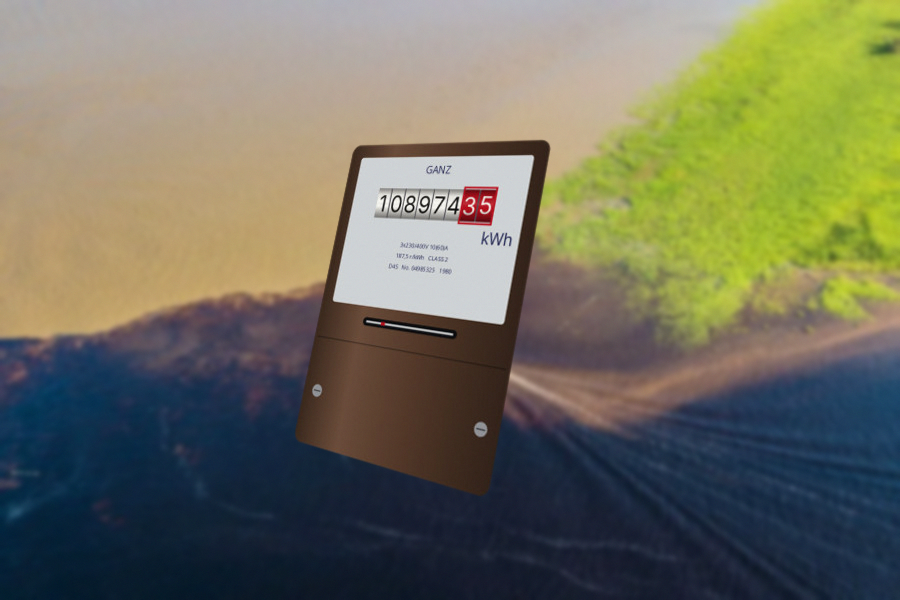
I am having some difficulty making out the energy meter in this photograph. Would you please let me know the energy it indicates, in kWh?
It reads 108974.35 kWh
